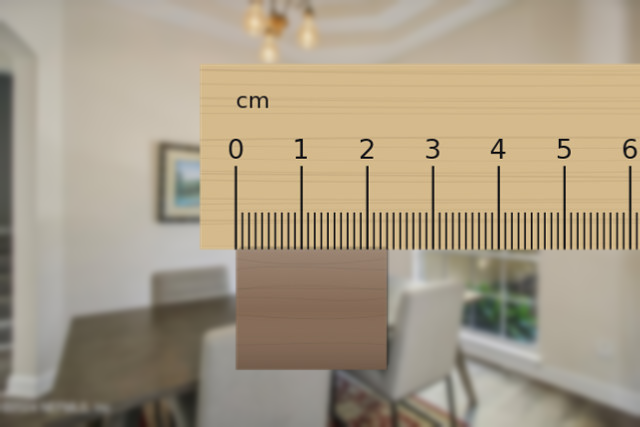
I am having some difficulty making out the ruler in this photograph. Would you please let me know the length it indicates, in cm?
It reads 2.3 cm
